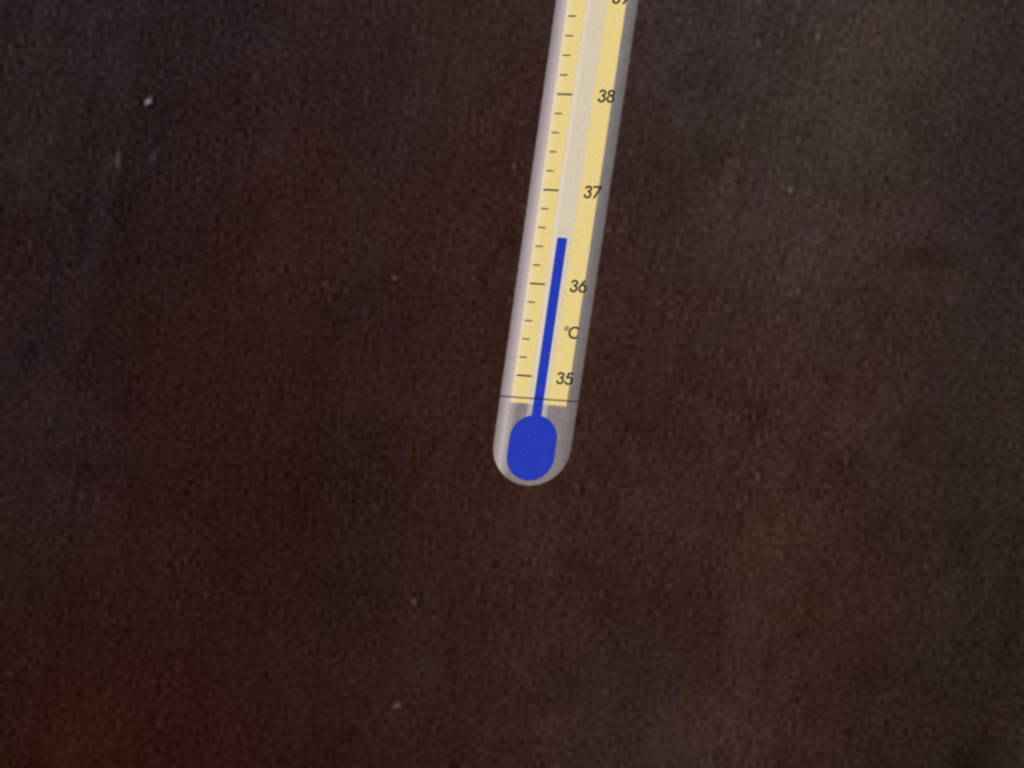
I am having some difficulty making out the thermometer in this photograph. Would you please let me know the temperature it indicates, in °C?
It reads 36.5 °C
